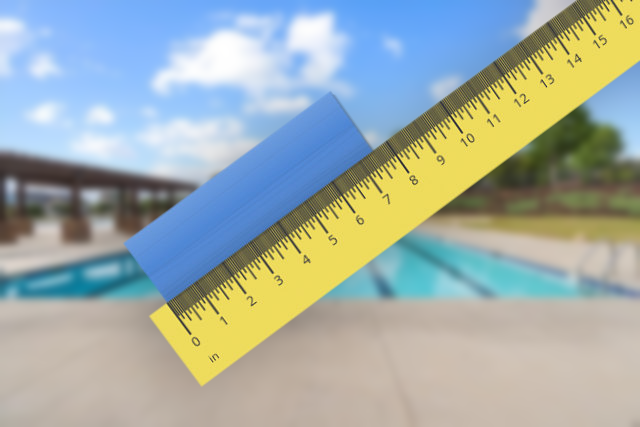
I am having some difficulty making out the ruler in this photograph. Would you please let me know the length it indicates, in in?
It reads 7.5 in
